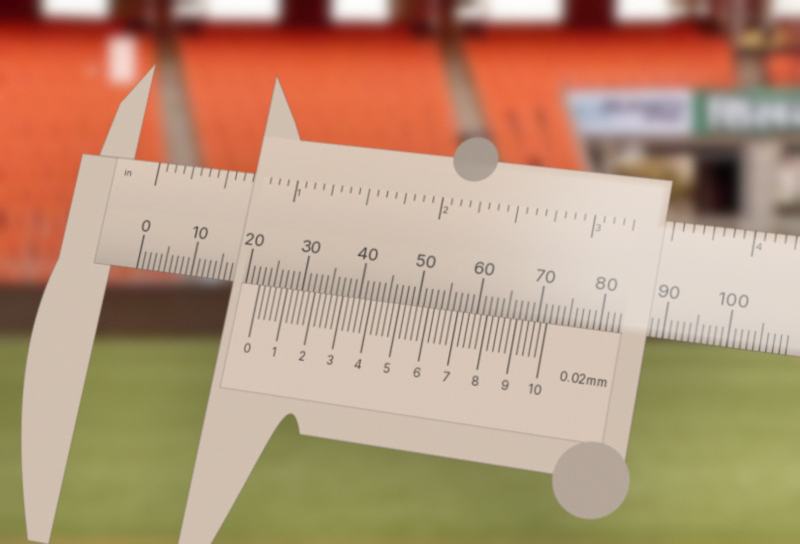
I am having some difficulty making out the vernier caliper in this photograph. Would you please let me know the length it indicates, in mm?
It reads 22.5 mm
